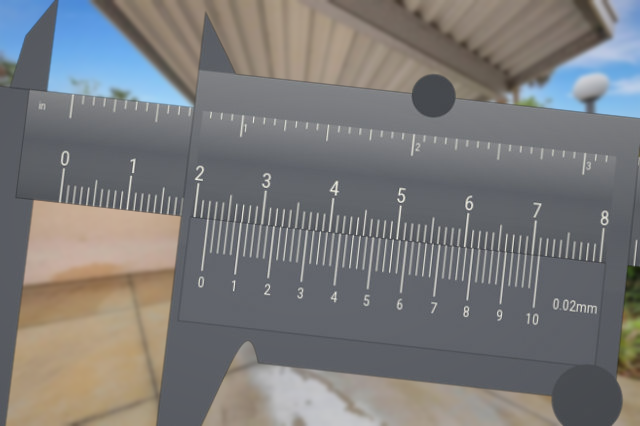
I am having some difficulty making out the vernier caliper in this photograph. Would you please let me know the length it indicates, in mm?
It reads 22.0 mm
